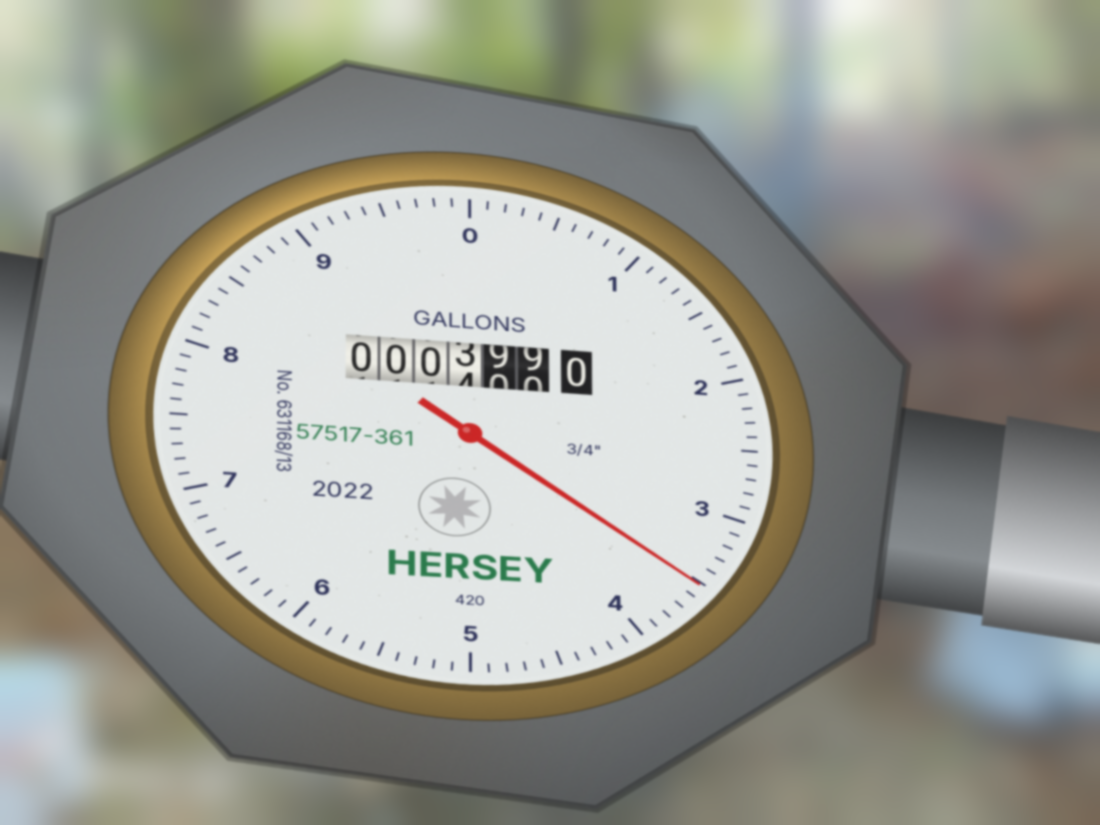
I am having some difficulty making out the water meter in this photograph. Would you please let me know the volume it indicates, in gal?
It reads 3993.5 gal
